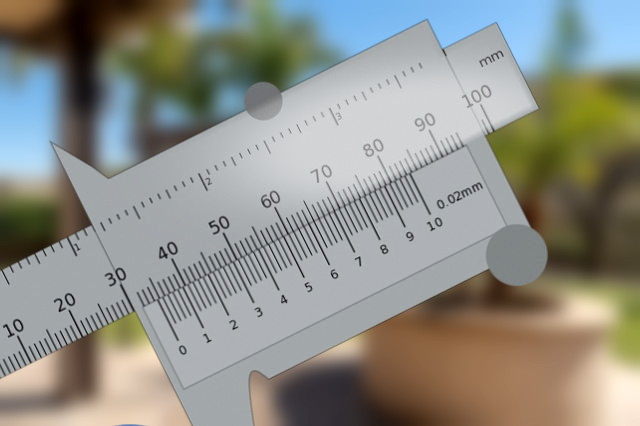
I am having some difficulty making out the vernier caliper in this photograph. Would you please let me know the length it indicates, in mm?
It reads 34.6 mm
